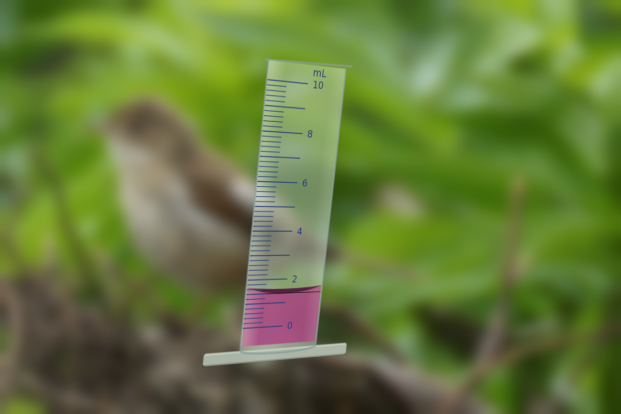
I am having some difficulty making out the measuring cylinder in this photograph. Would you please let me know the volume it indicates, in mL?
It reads 1.4 mL
